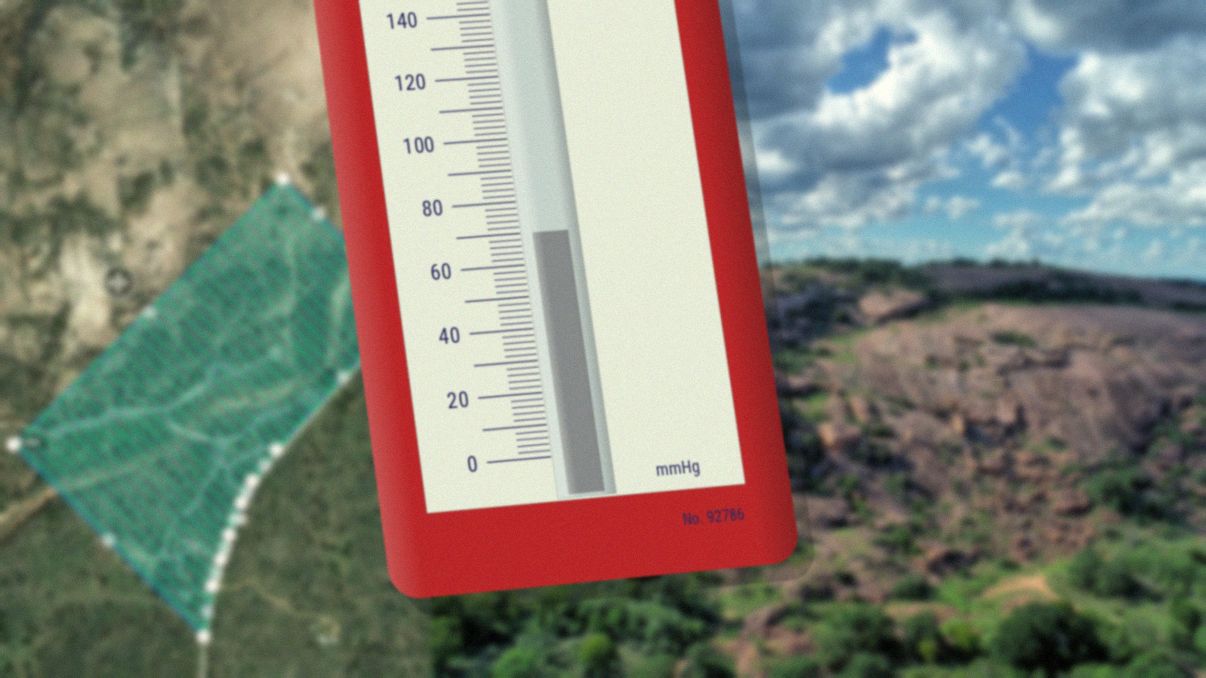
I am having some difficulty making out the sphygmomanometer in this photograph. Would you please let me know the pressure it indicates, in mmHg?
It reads 70 mmHg
